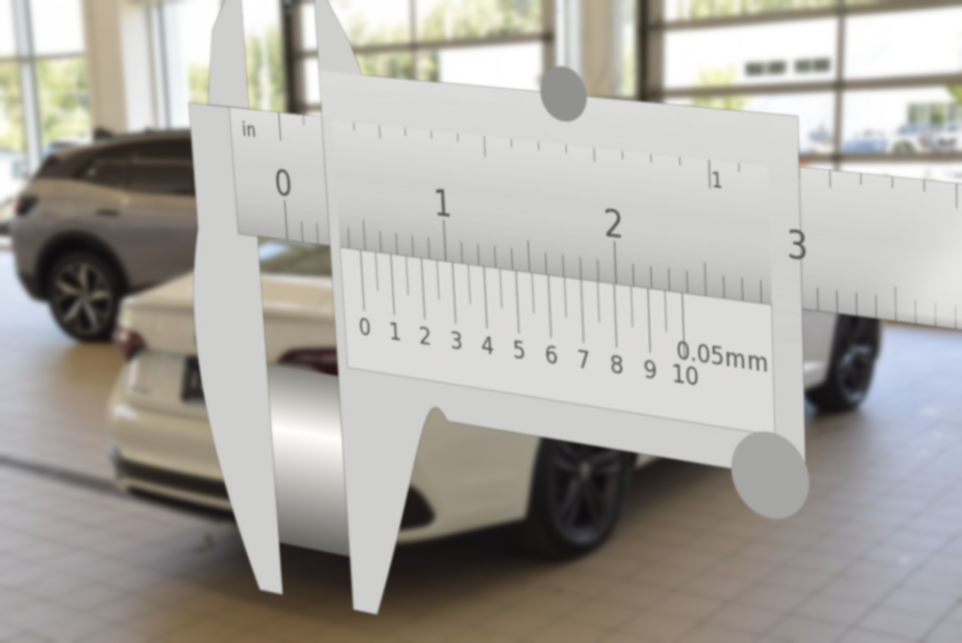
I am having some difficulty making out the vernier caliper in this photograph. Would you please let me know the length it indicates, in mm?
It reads 4.7 mm
